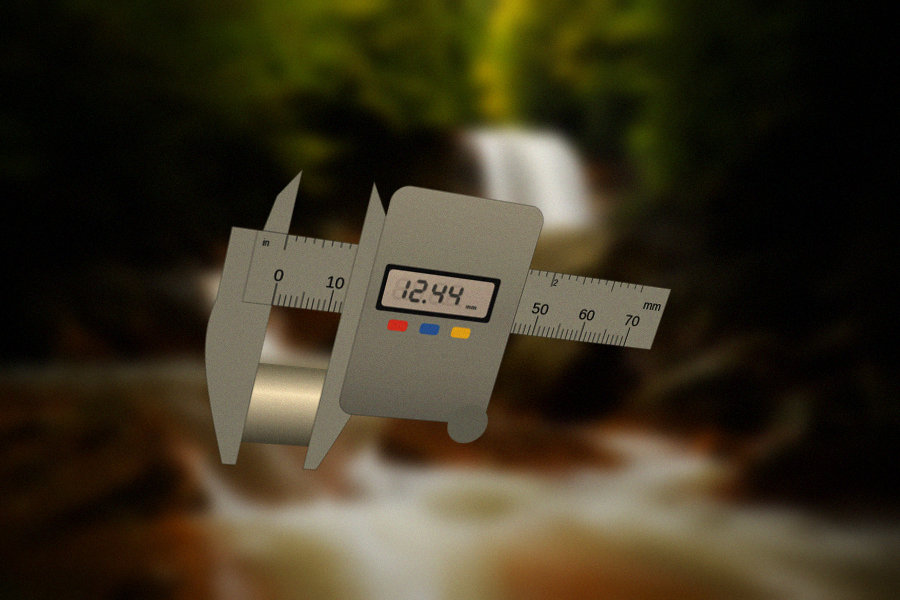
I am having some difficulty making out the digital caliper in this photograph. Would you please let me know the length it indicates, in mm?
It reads 12.44 mm
